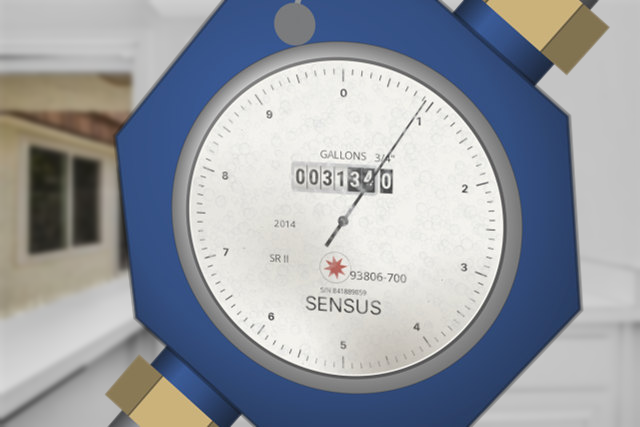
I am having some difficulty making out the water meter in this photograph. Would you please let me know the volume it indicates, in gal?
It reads 31340.9 gal
